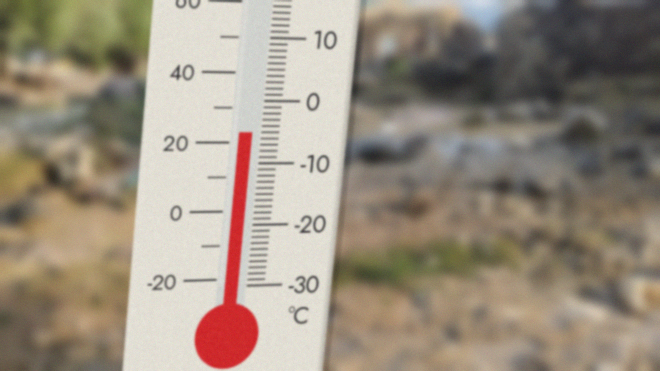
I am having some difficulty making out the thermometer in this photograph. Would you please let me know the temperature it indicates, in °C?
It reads -5 °C
